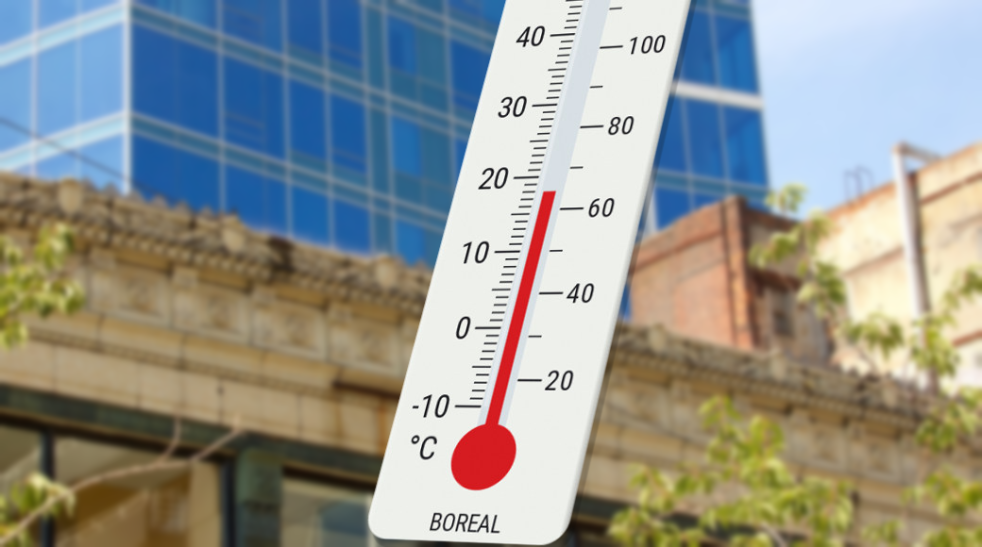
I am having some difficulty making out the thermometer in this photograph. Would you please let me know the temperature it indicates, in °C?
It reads 18 °C
